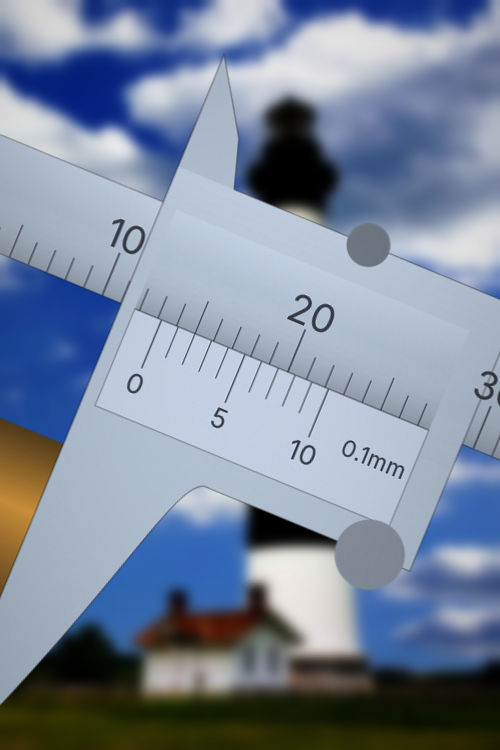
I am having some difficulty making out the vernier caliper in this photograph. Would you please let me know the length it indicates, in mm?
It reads 13.2 mm
